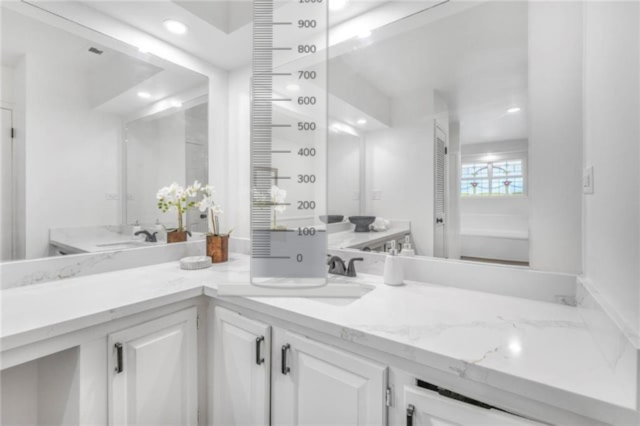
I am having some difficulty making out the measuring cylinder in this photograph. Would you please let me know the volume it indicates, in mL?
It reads 100 mL
